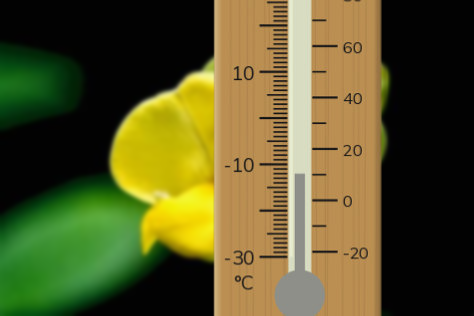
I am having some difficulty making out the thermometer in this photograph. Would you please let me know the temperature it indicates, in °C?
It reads -12 °C
